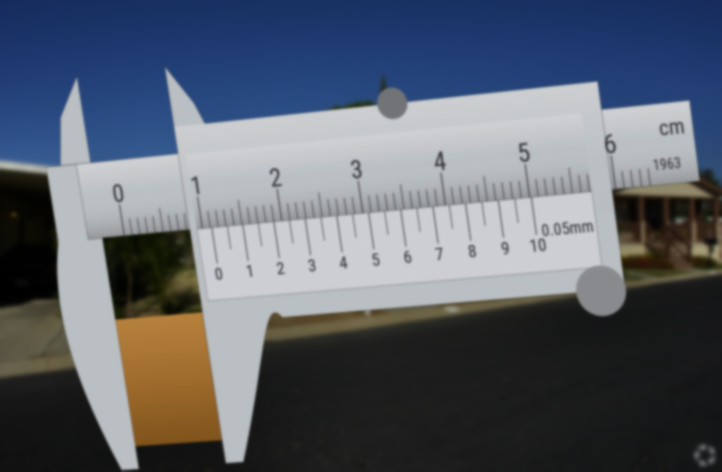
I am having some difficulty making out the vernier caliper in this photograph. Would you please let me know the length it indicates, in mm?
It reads 11.2 mm
